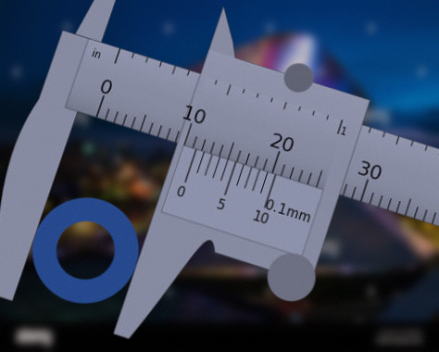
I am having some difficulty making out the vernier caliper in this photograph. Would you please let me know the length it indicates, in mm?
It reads 11.4 mm
